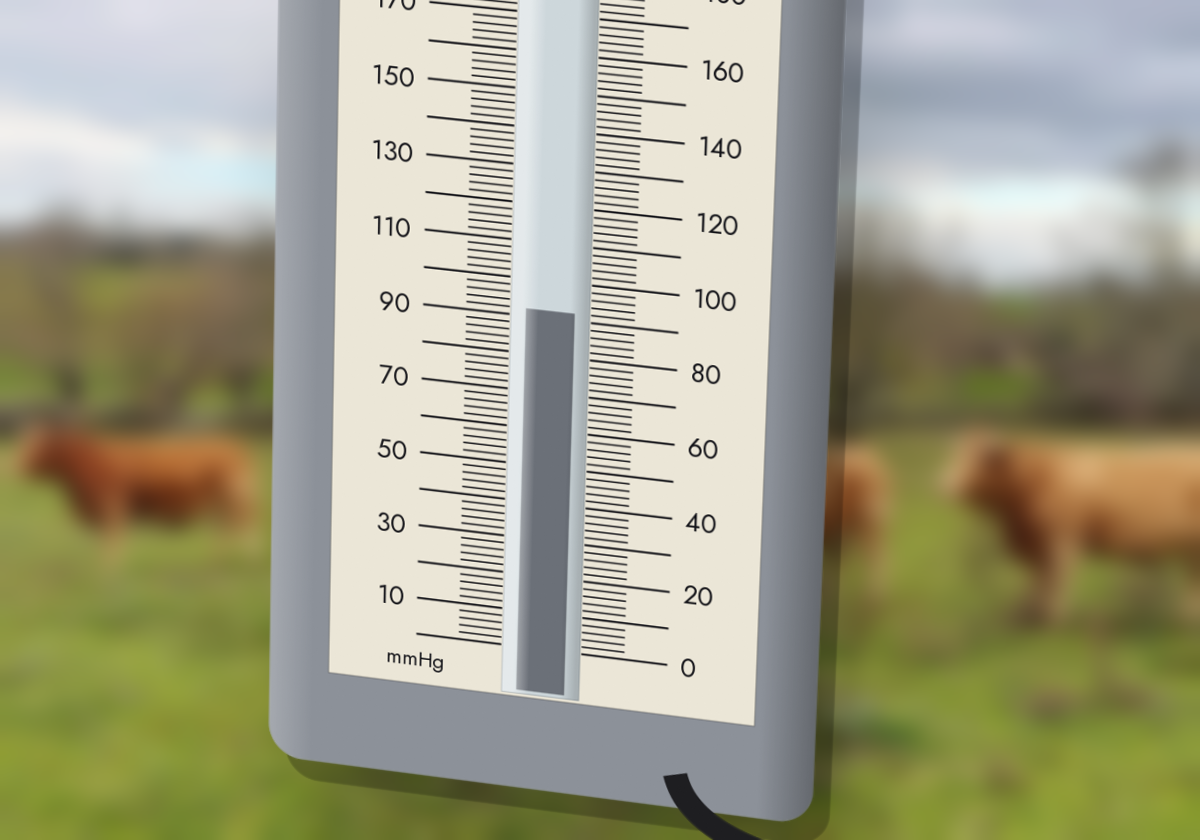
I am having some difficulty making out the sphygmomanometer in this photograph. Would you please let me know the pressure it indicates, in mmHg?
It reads 92 mmHg
